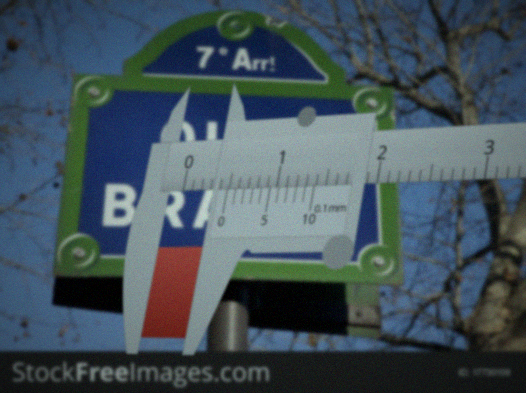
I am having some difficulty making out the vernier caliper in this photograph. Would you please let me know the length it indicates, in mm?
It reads 4.8 mm
